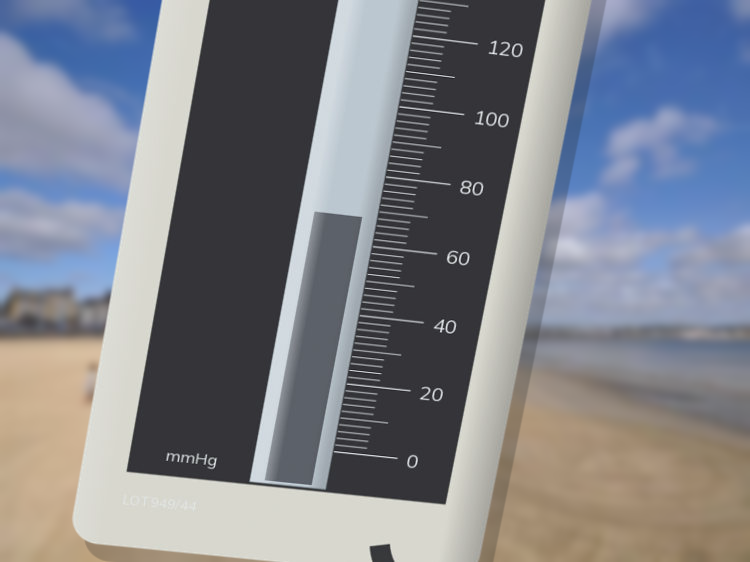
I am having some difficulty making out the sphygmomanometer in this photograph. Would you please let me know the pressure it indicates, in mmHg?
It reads 68 mmHg
